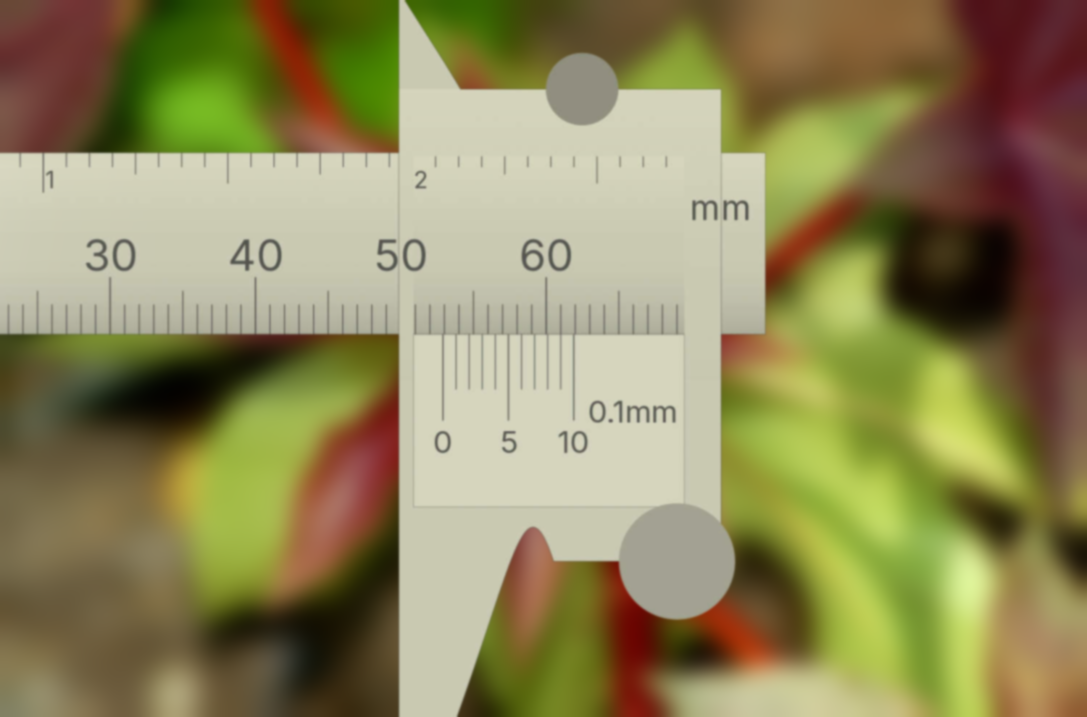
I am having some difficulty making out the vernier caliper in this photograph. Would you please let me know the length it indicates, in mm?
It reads 52.9 mm
